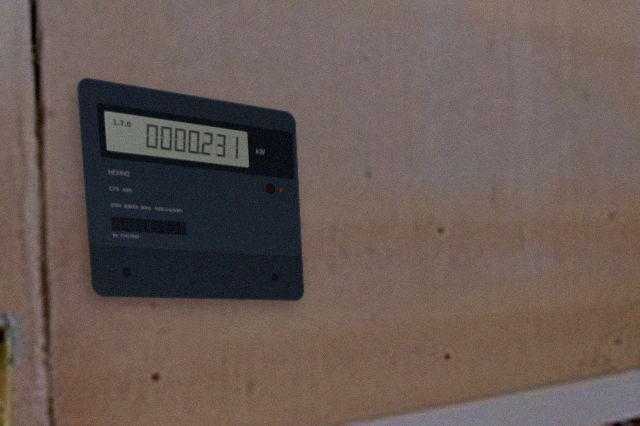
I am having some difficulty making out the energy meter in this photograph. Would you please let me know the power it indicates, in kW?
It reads 0.231 kW
